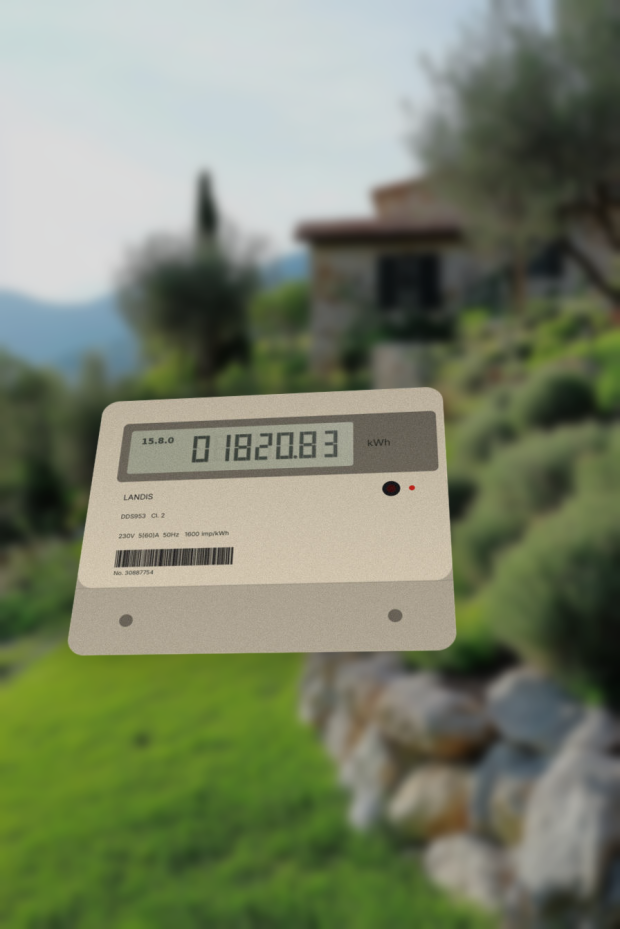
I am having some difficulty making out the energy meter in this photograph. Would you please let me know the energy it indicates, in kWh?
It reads 1820.83 kWh
